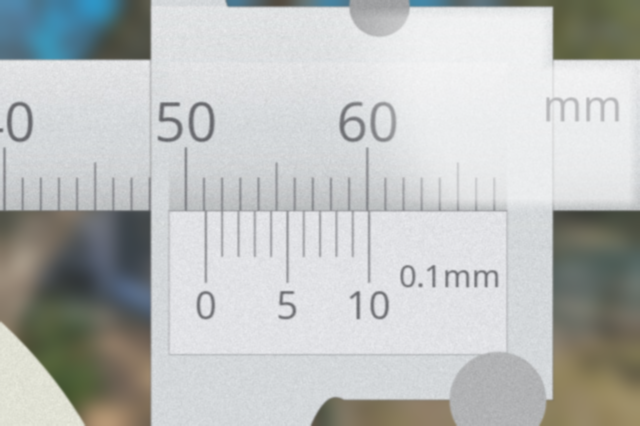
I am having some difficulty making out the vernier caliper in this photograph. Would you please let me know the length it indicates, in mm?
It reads 51.1 mm
